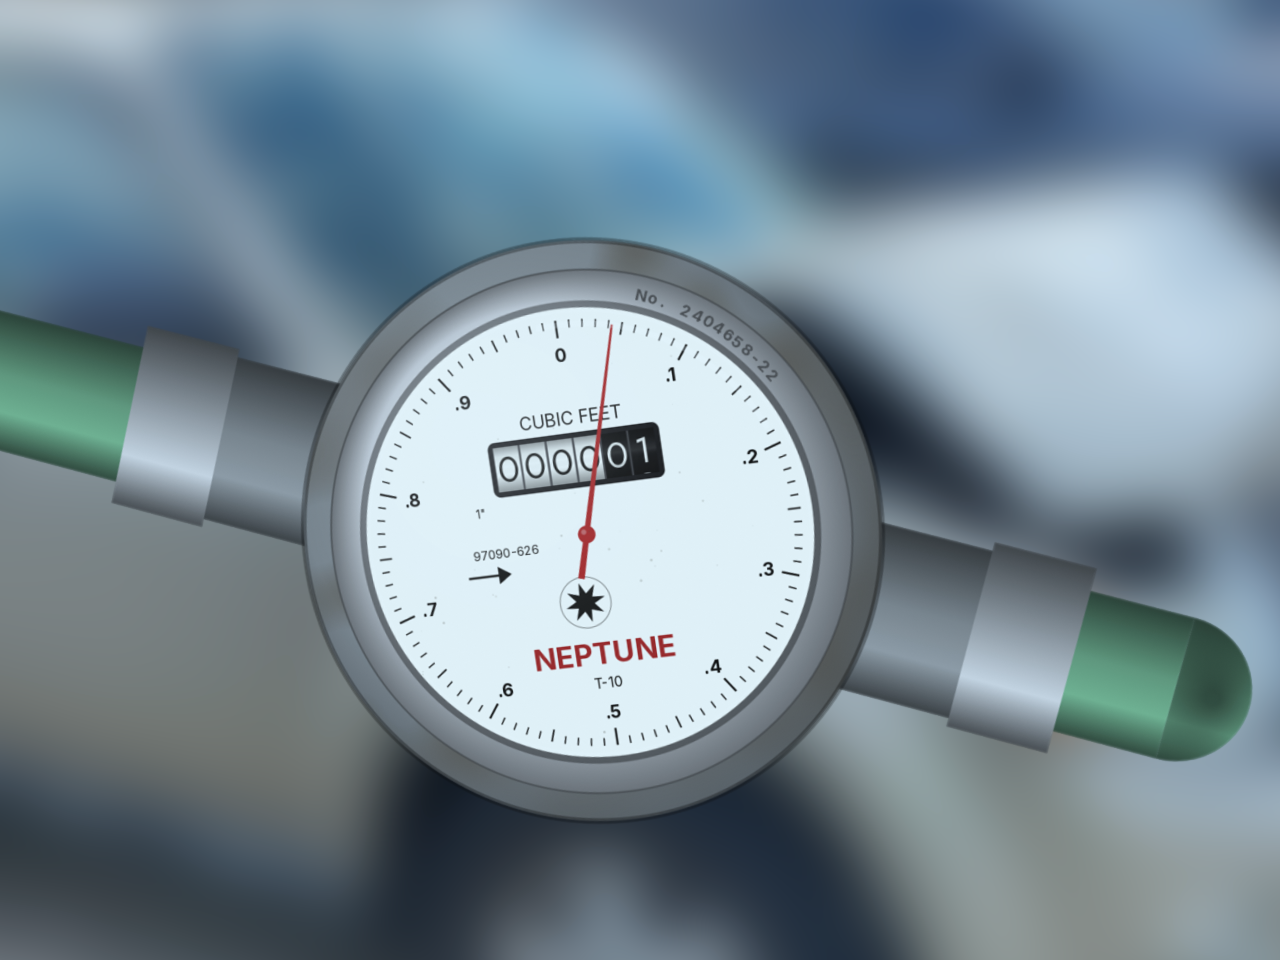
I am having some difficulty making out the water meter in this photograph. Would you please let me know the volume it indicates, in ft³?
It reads 1.04 ft³
